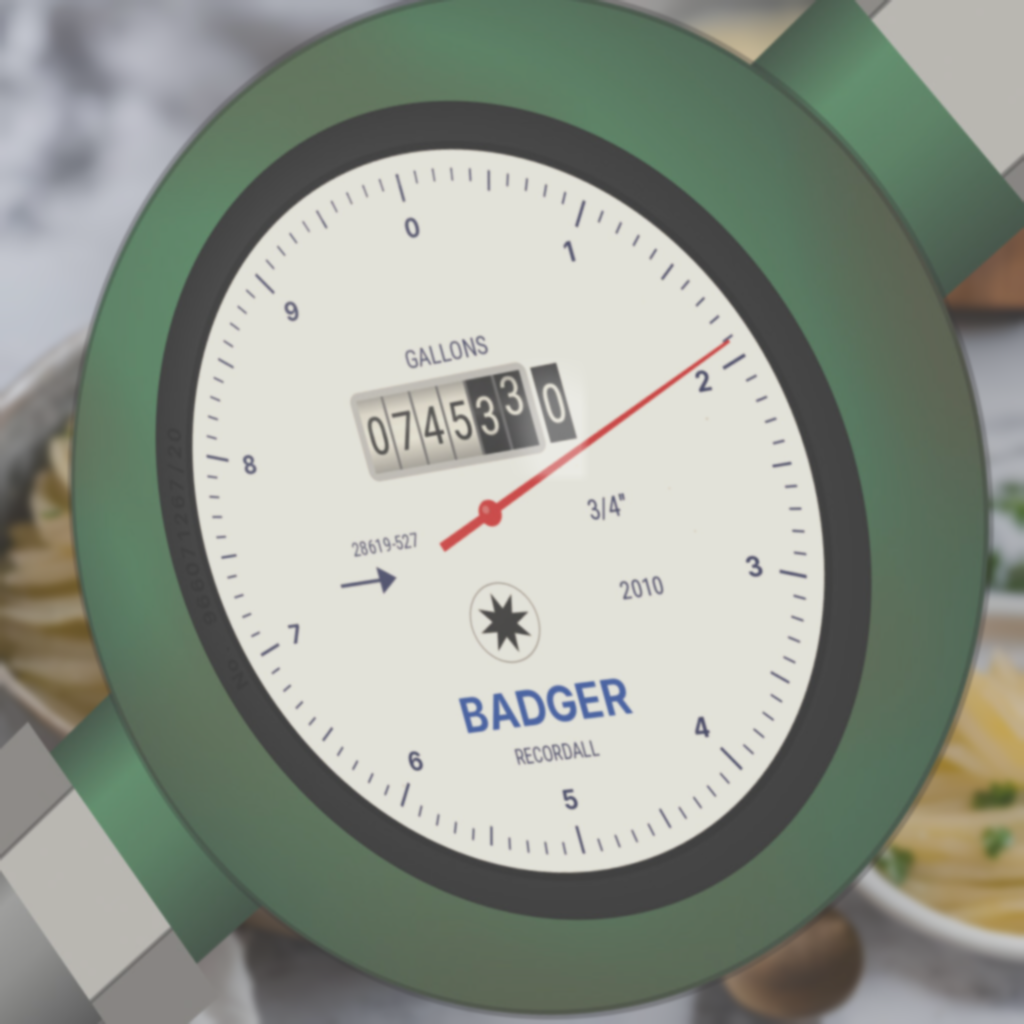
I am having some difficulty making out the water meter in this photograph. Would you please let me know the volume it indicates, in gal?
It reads 745331.9 gal
